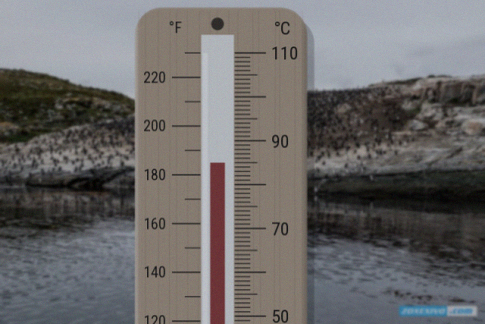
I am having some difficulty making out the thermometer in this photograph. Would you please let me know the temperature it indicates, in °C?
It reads 85 °C
